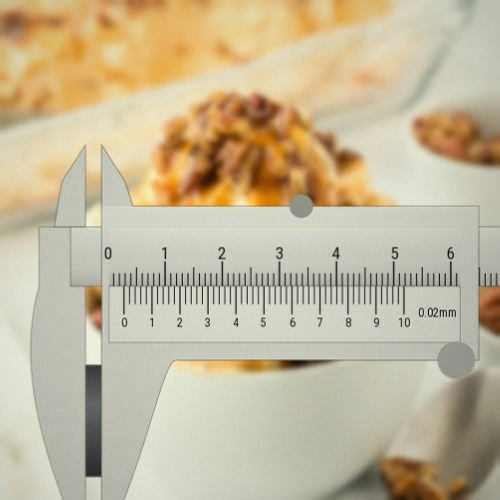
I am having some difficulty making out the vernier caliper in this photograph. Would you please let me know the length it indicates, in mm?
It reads 2.8 mm
